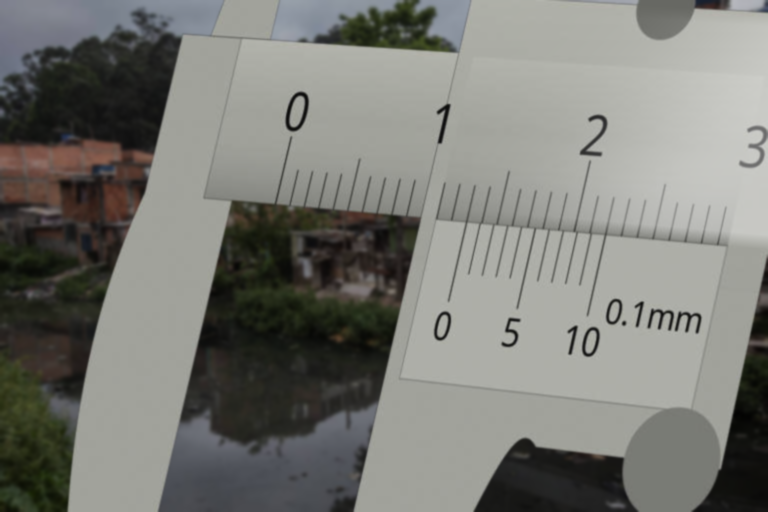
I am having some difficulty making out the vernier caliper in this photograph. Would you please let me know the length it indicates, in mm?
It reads 13.0 mm
